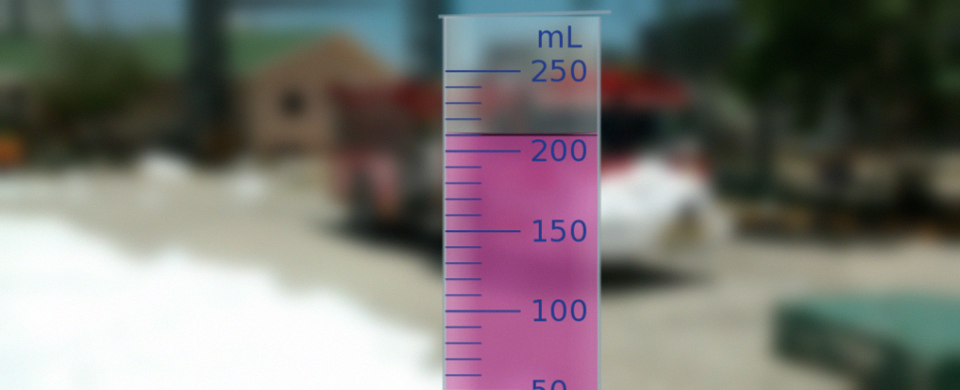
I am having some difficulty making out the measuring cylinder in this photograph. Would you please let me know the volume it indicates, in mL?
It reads 210 mL
